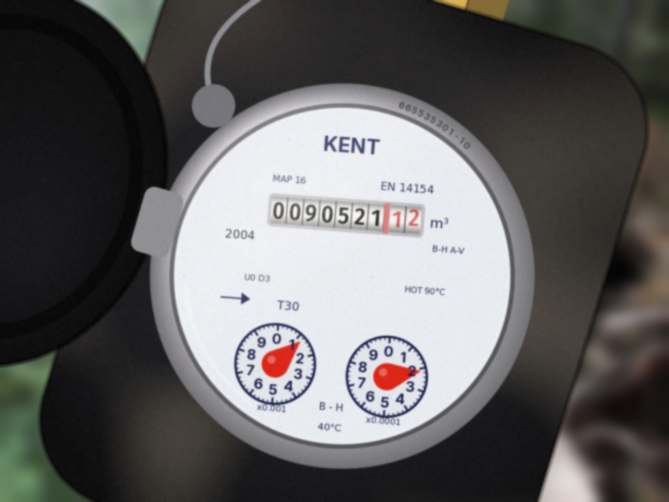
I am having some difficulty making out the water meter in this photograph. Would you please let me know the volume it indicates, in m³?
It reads 90521.1212 m³
